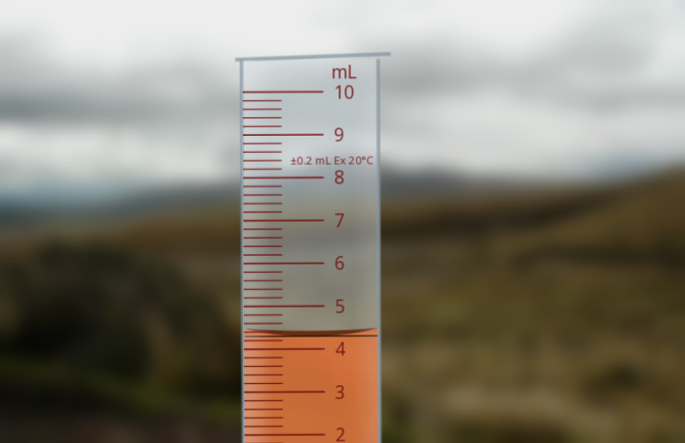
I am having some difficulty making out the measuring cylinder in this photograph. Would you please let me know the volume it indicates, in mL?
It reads 4.3 mL
